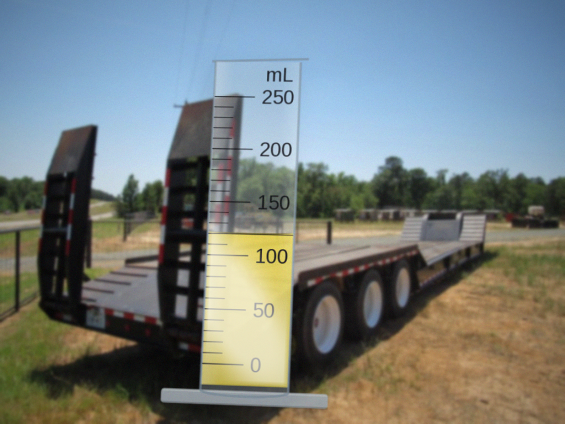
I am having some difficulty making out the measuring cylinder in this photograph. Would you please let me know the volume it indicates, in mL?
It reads 120 mL
